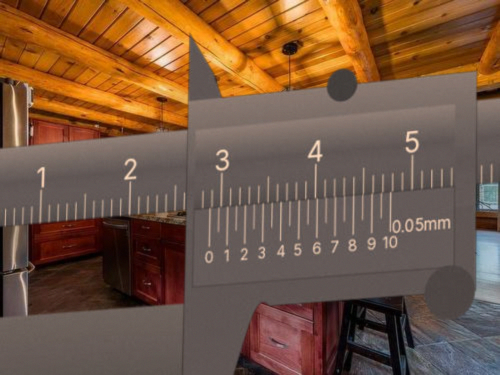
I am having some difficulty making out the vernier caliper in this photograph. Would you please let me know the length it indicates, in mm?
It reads 28.8 mm
